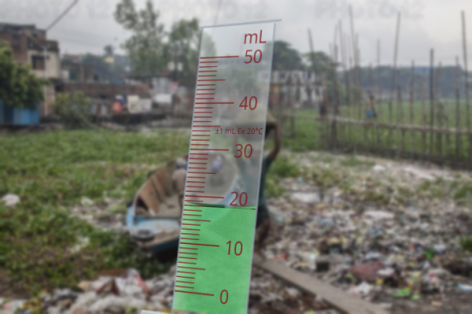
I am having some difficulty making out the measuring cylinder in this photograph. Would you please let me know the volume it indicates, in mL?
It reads 18 mL
